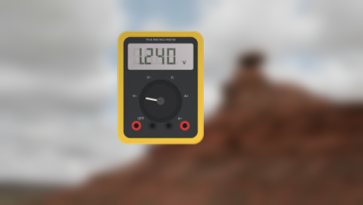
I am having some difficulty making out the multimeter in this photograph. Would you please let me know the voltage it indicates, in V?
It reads 1.240 V
